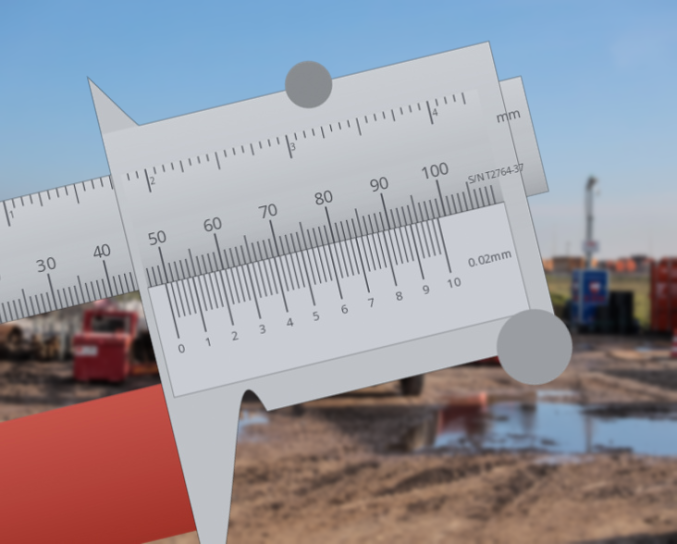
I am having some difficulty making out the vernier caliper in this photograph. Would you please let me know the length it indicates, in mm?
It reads 49.6 mm
